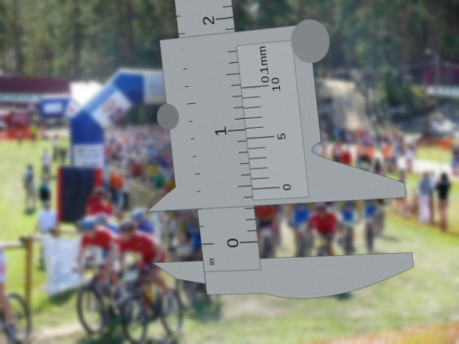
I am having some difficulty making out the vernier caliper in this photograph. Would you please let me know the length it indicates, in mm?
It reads 4.7 mm
